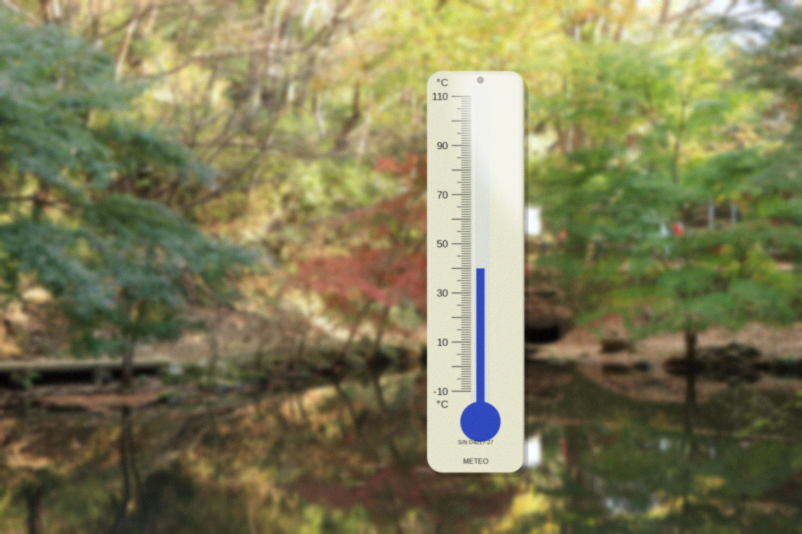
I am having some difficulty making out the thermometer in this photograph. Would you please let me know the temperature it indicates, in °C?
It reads 40 °C
